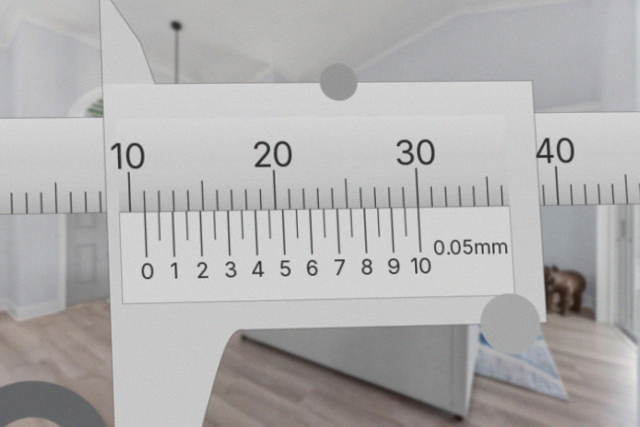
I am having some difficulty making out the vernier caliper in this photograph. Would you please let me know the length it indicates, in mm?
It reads 11.0 mm
